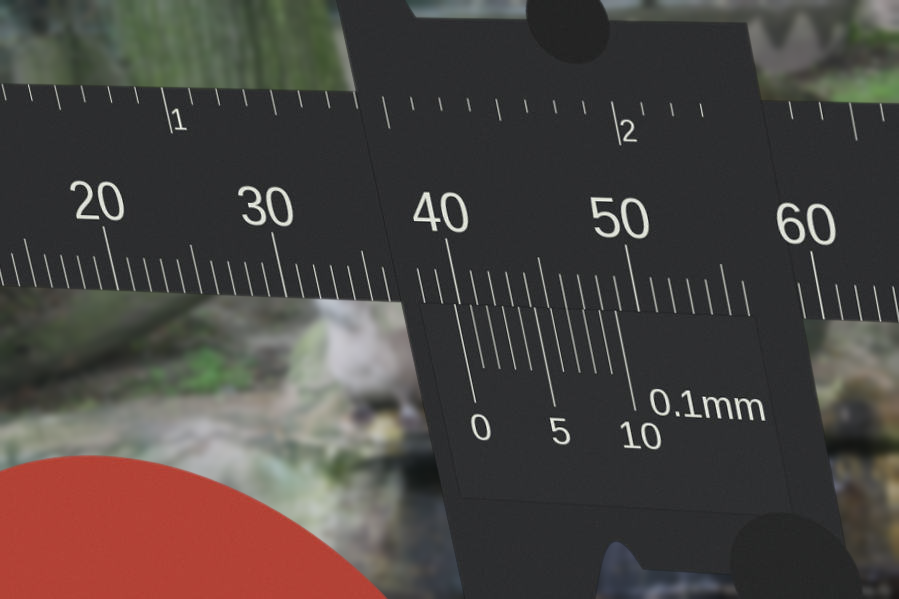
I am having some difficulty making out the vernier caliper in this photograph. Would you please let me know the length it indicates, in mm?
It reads 39.7 mm
